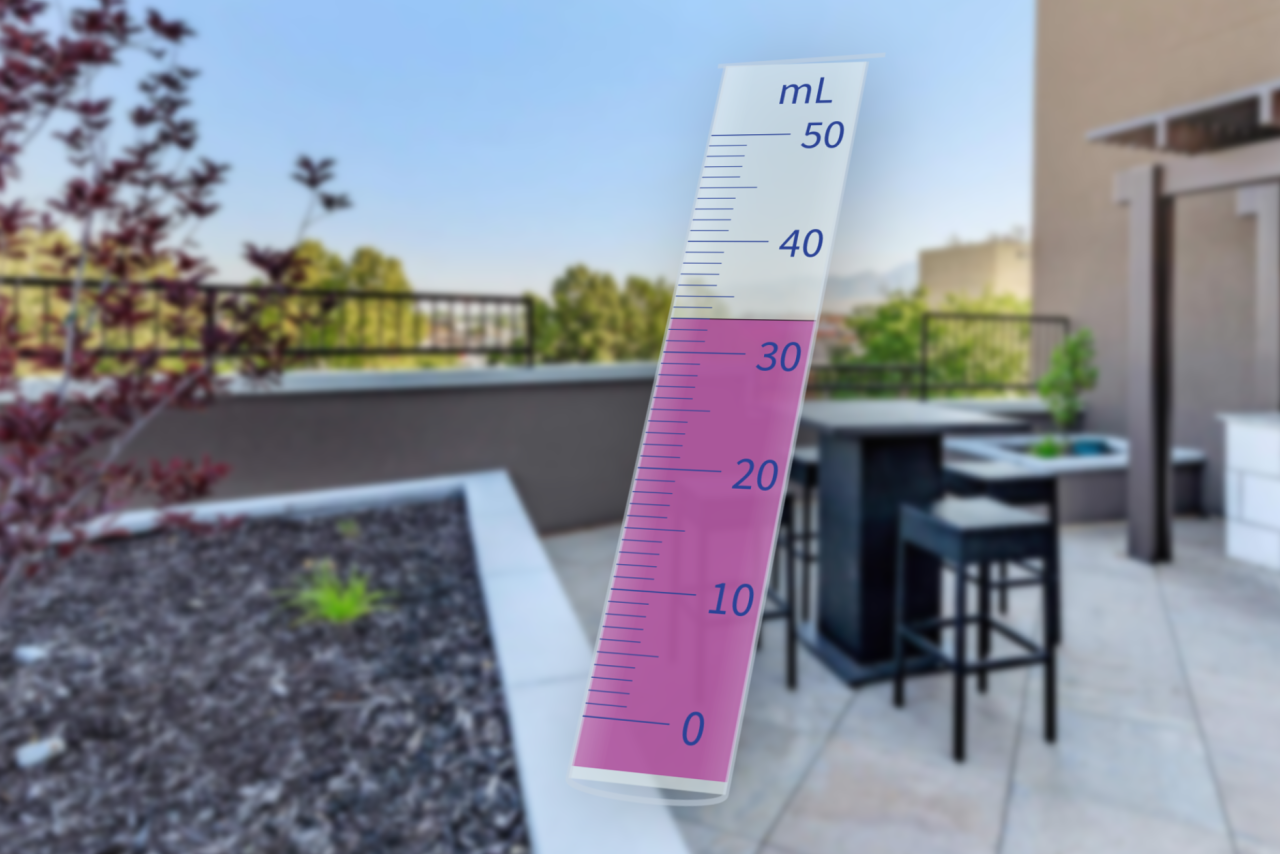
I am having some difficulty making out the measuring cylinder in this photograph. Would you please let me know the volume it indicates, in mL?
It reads 33 mL
